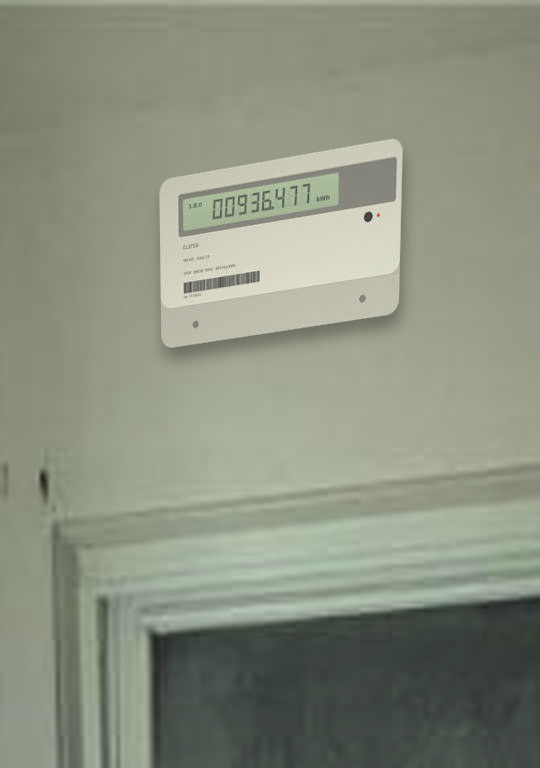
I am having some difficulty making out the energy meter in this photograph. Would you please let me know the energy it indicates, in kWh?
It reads 936.477 kWh
